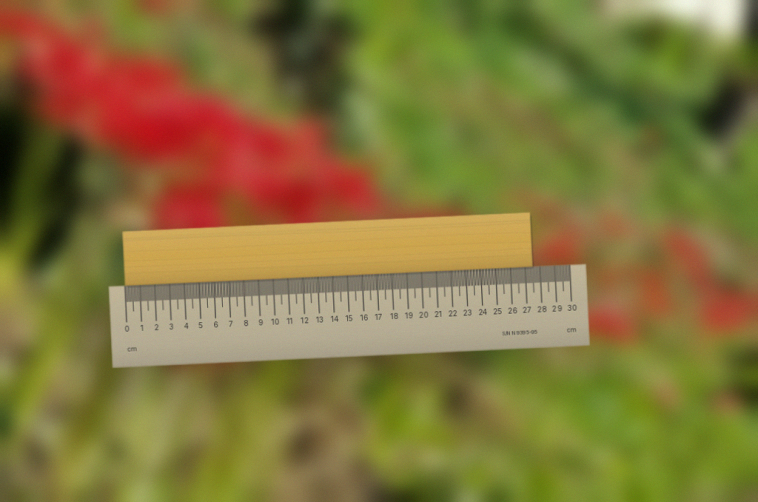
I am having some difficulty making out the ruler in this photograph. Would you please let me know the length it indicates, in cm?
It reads 27.5 cm
